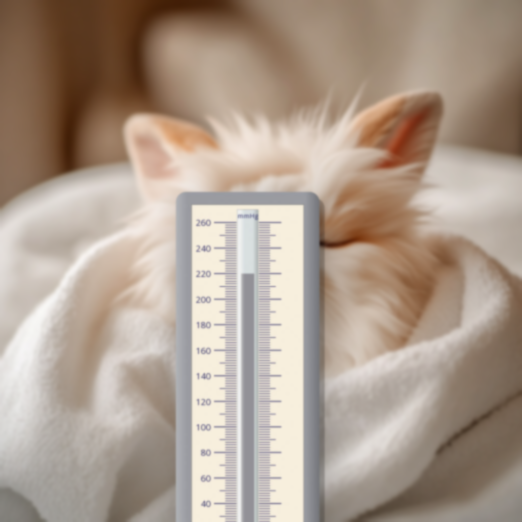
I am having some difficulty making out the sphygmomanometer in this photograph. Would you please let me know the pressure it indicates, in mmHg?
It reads 220 mmHg
